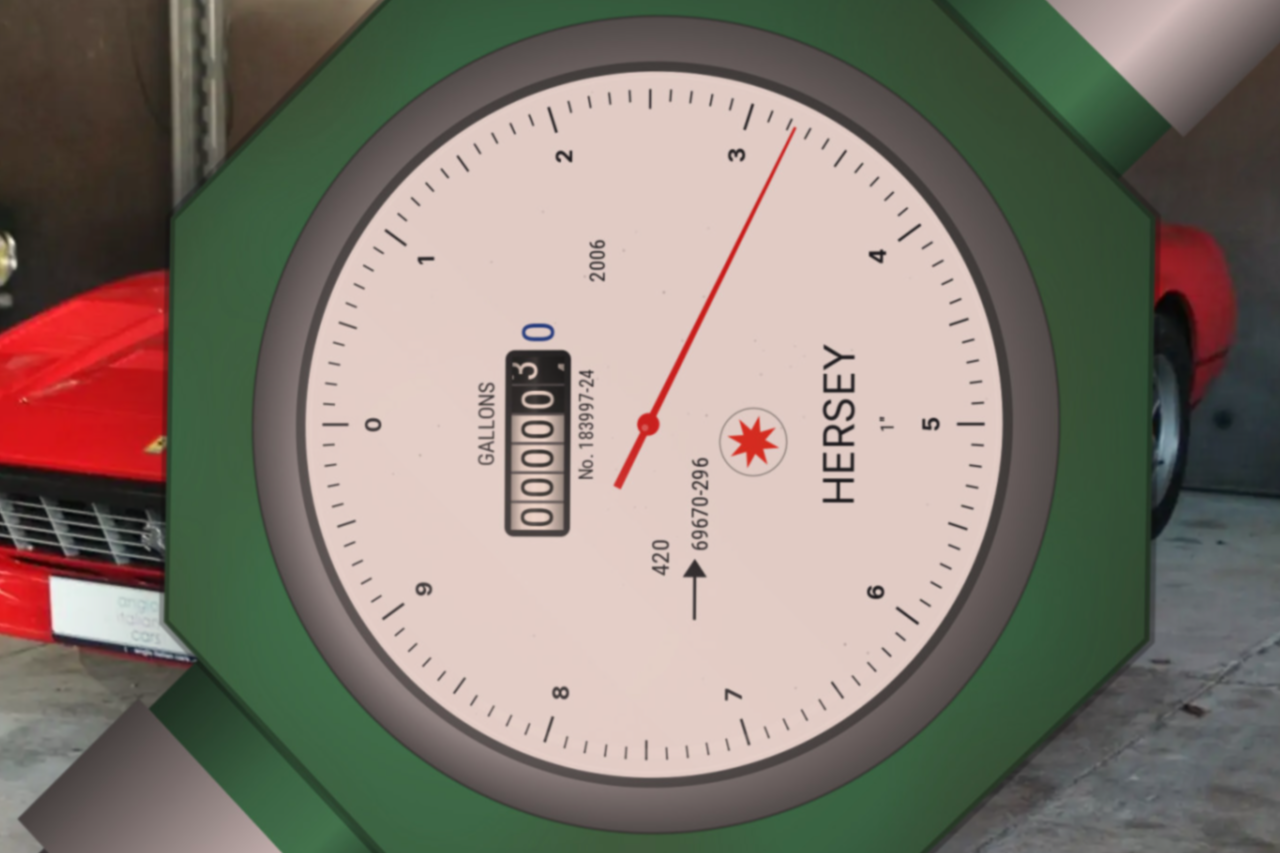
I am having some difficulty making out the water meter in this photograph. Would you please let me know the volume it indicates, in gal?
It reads 33.2 gal
